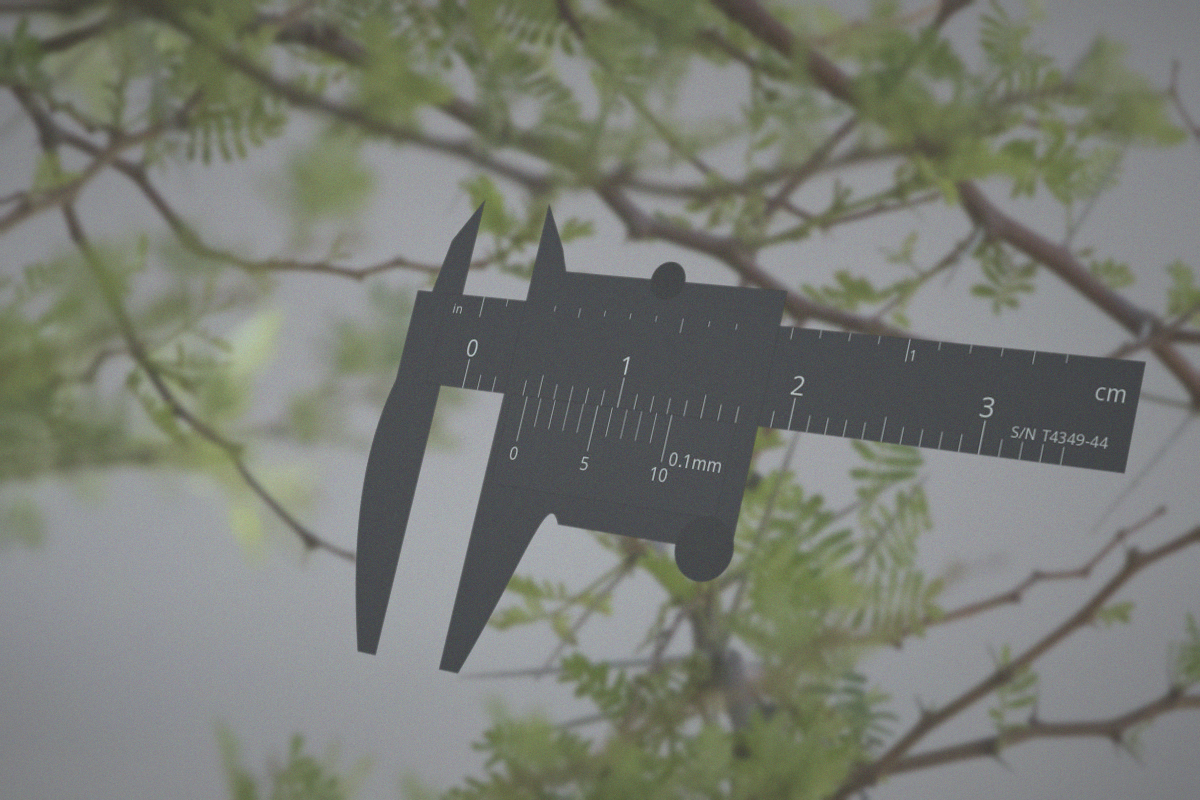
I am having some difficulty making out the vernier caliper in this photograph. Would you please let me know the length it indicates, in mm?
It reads 4.3 mm
